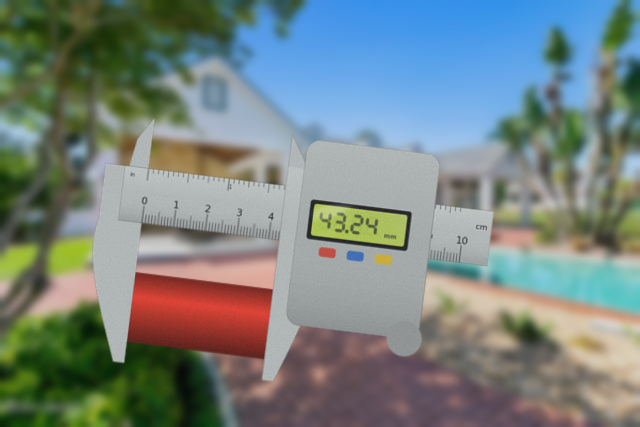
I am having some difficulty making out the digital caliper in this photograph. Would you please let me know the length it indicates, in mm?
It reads 43.24 mm
